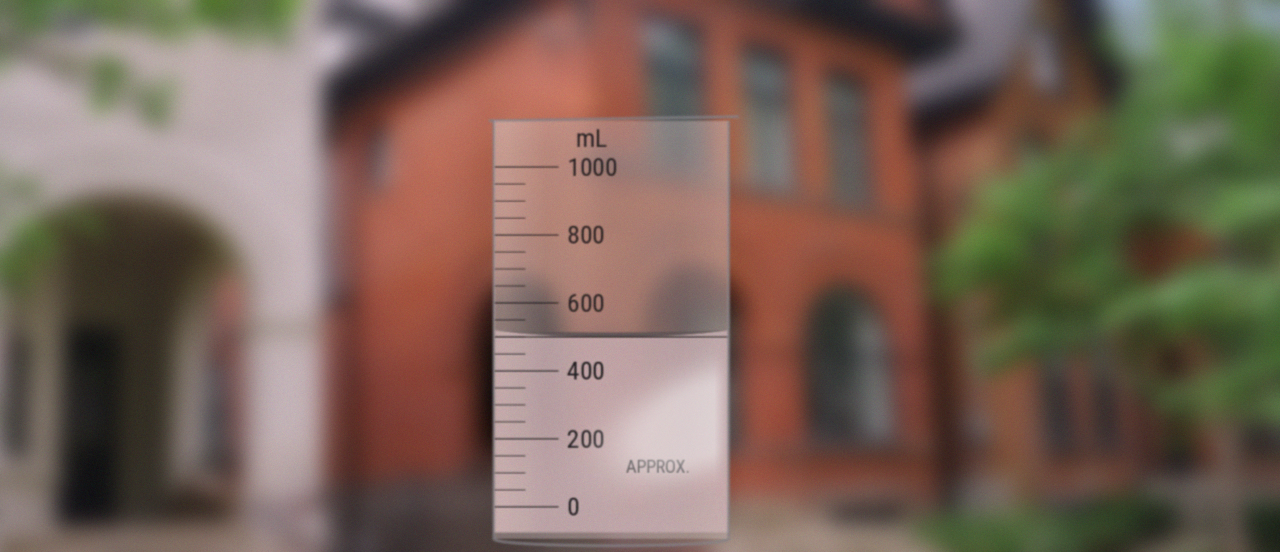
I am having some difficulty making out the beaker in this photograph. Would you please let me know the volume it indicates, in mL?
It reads 500 mL
